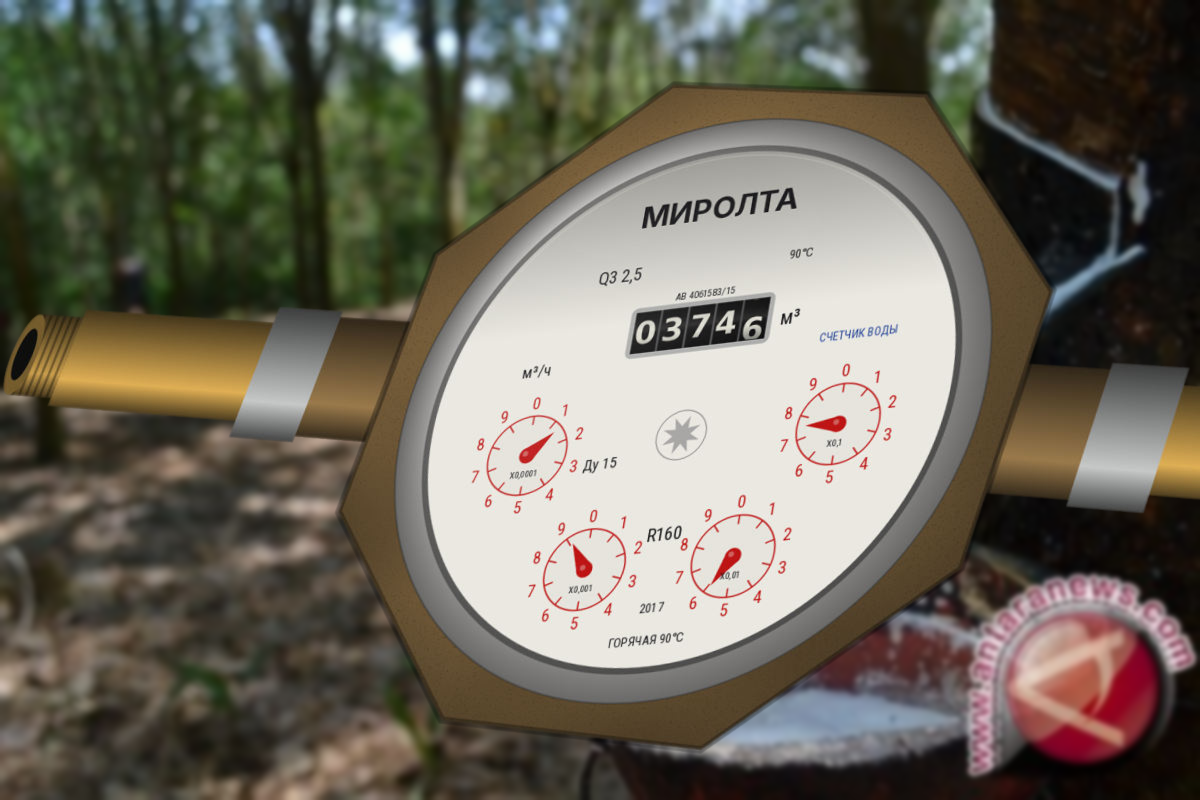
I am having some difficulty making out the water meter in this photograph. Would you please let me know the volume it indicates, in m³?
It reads 3745.7591 m³
